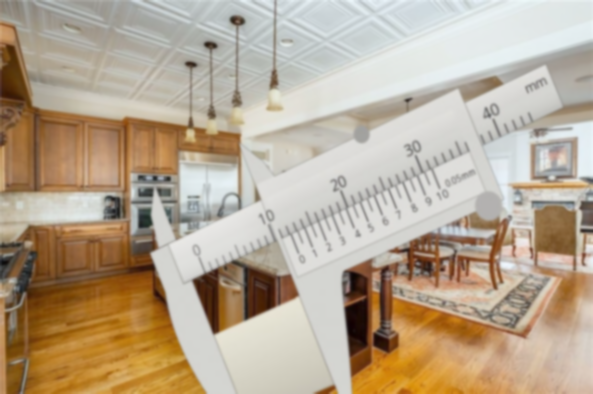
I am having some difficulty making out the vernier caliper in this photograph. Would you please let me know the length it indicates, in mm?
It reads 12.2 mm
